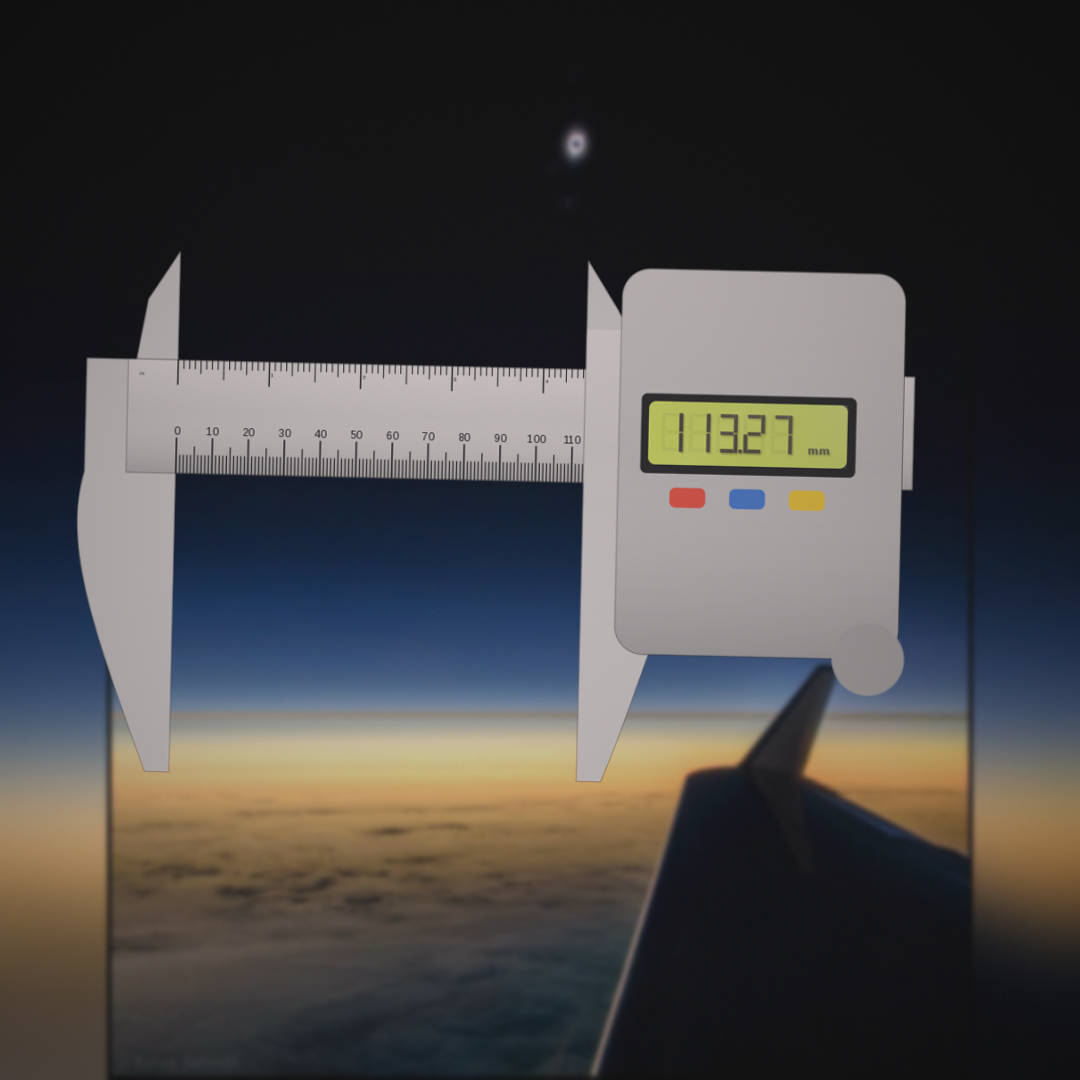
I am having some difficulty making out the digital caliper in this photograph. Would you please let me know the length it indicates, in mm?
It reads 113.27 mm
